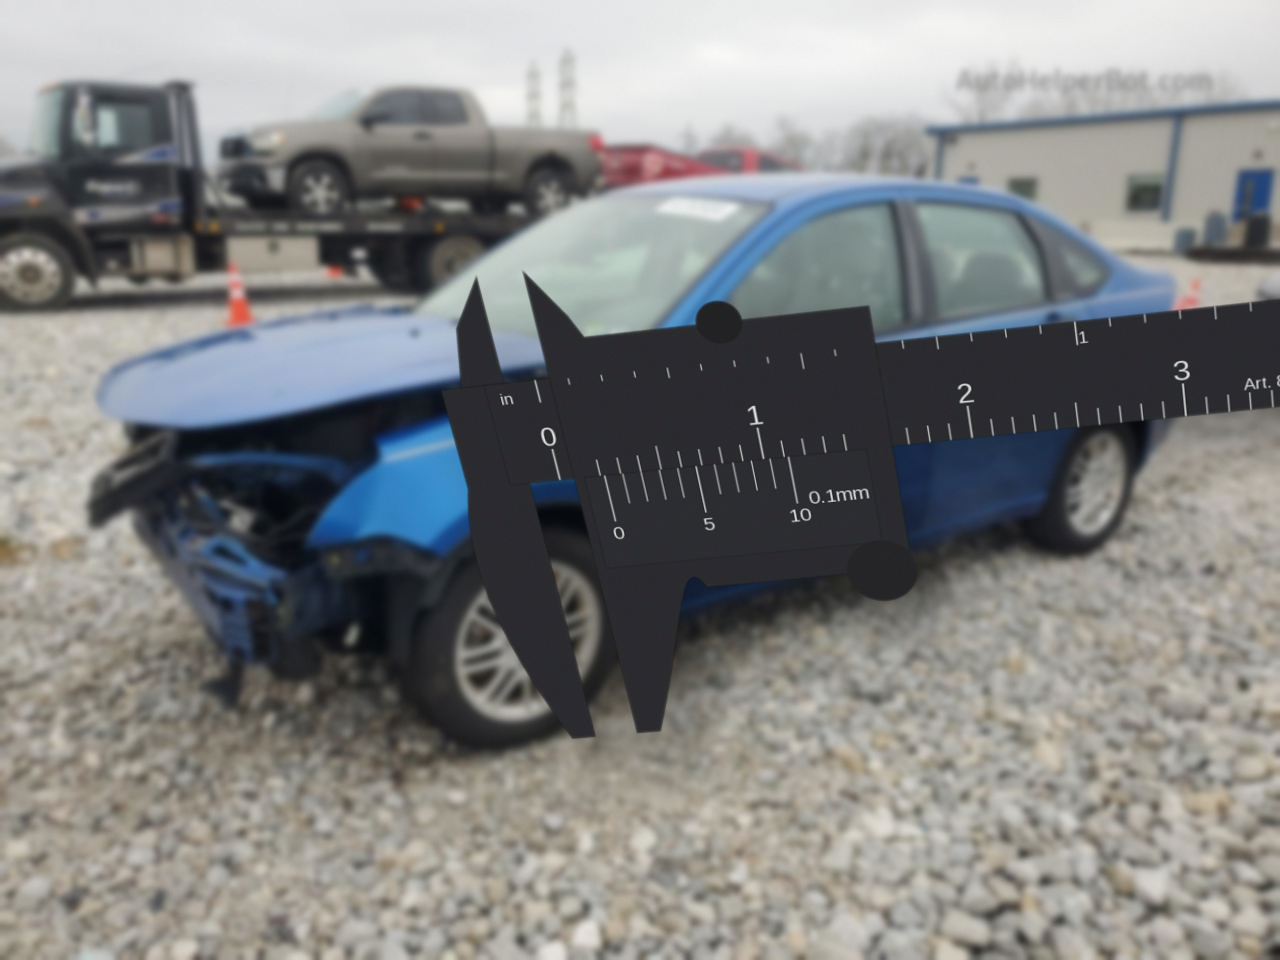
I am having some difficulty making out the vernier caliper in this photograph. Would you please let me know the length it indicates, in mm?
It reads 2.2 mm
